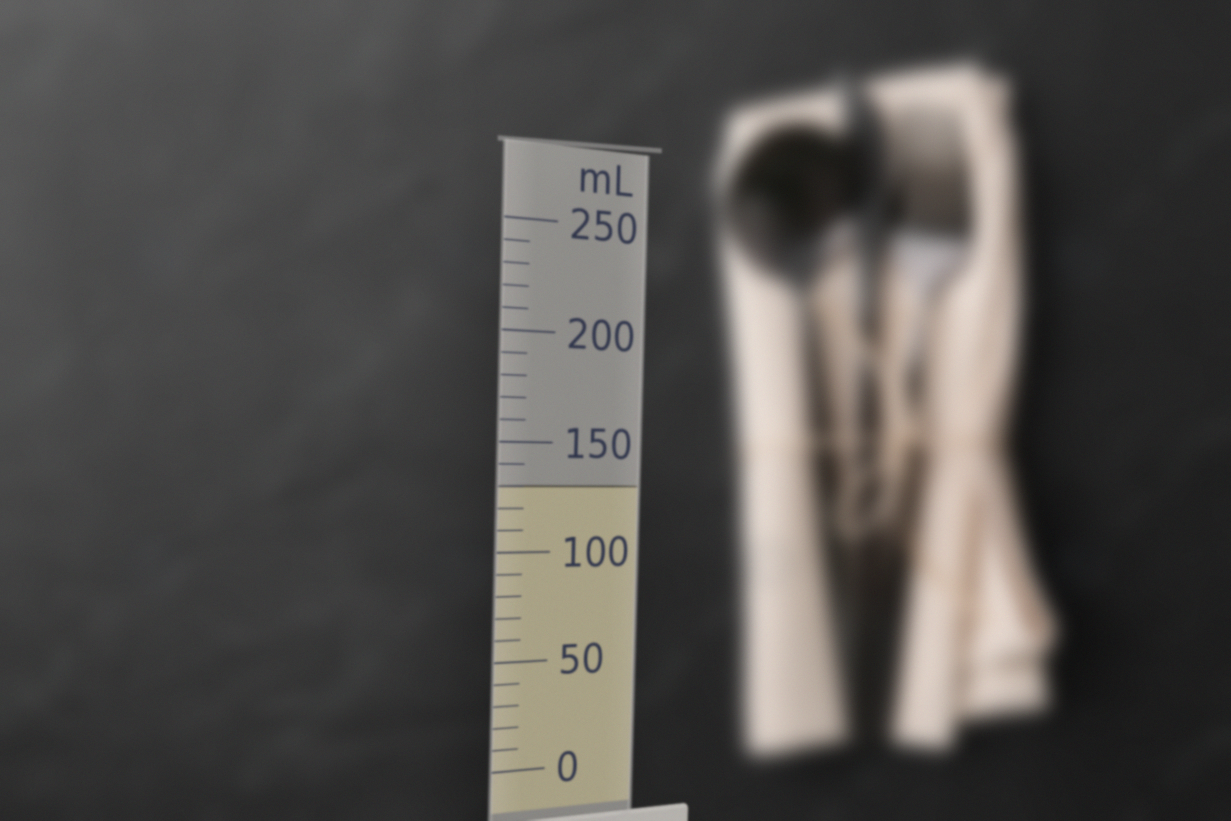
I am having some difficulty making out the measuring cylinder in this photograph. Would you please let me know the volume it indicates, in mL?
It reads 130 mL
